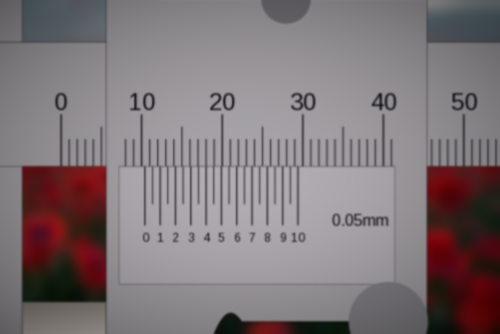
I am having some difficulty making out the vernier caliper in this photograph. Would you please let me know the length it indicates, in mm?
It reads 10.4 mm
